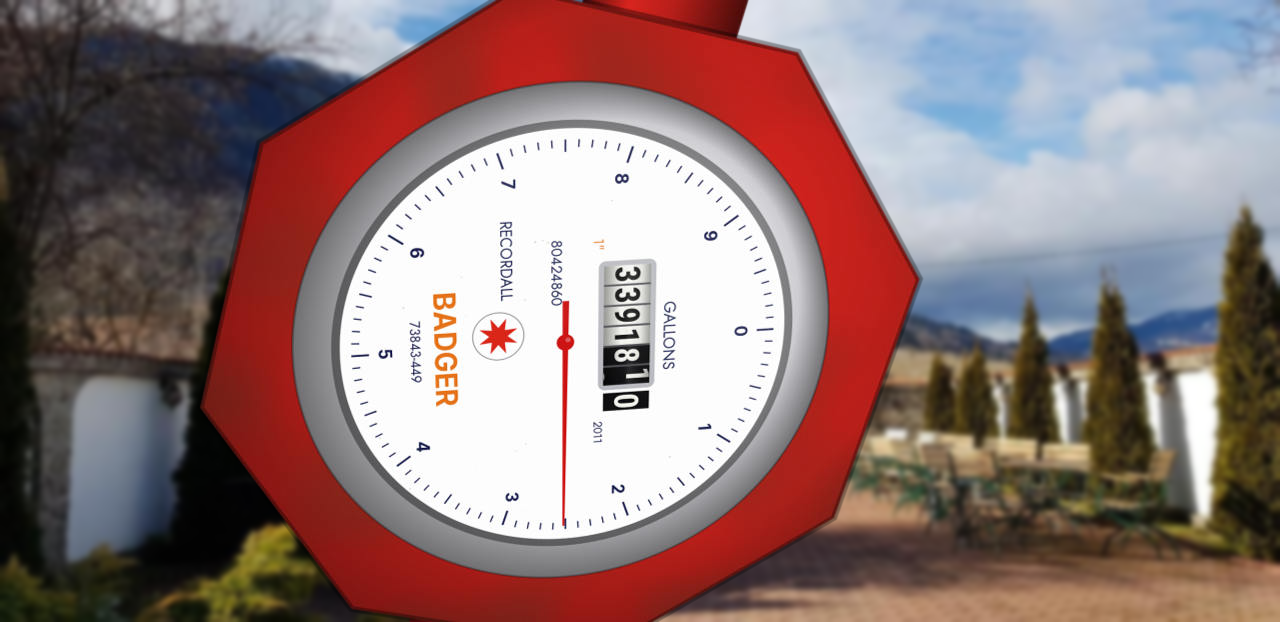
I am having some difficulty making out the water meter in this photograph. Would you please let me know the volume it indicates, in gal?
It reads 3391812.5 gal
